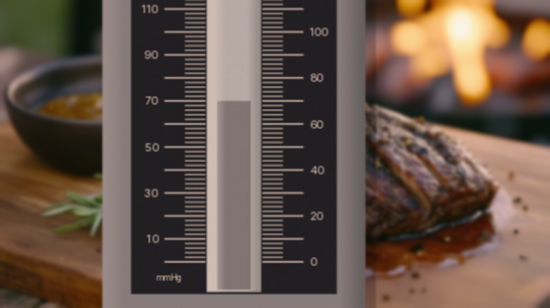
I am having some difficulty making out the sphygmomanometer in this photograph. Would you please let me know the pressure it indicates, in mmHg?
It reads 70 mmHg
